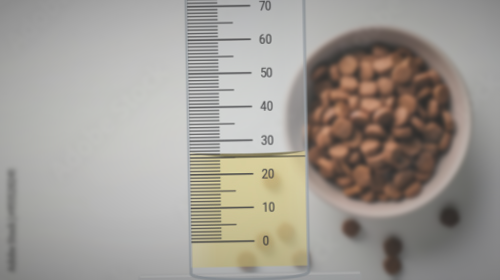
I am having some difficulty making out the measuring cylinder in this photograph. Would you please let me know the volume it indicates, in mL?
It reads 25 mL
